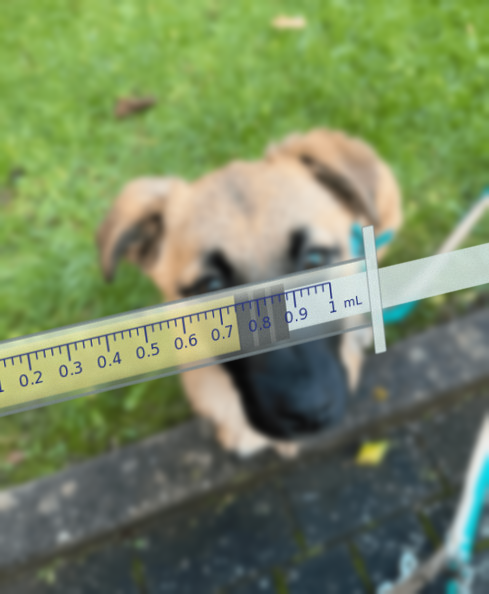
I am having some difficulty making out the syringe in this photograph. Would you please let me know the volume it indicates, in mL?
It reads 0.74 mL
